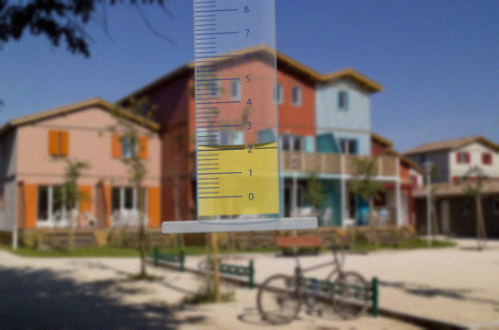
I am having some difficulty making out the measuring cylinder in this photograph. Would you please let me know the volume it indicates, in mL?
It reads 2 mL
